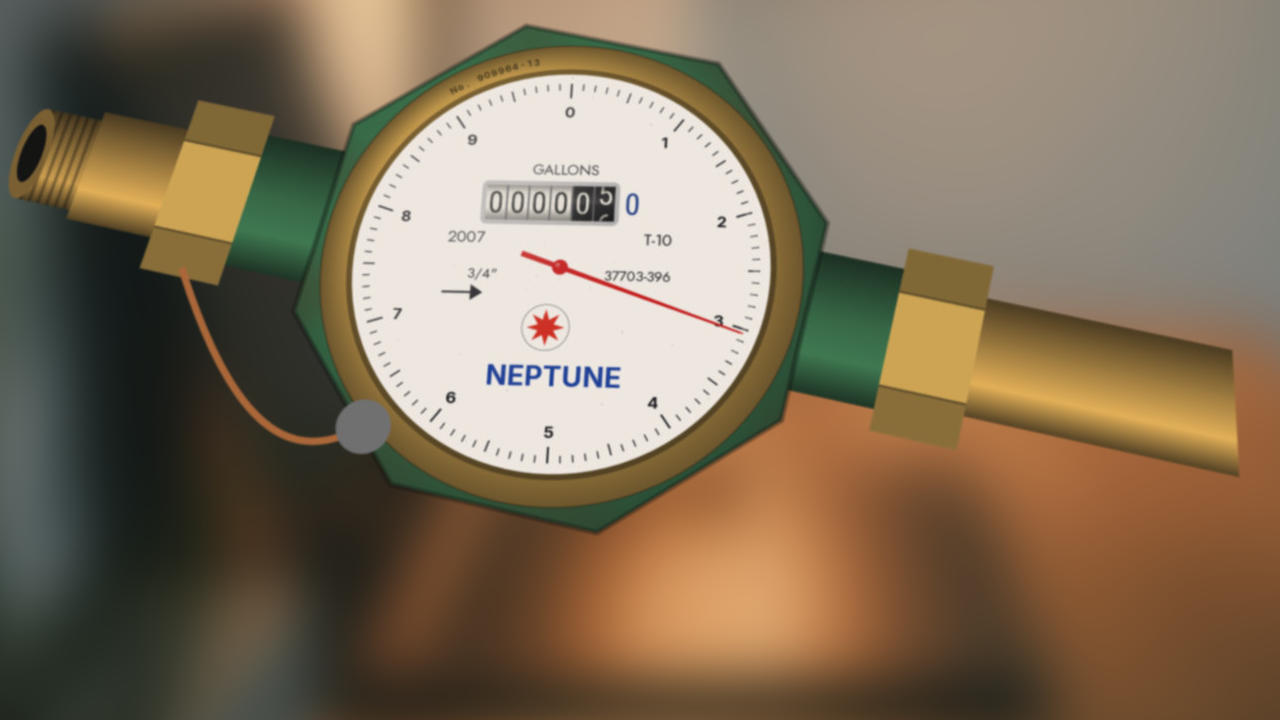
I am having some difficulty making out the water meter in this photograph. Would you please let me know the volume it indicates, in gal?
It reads 53.0 gal
